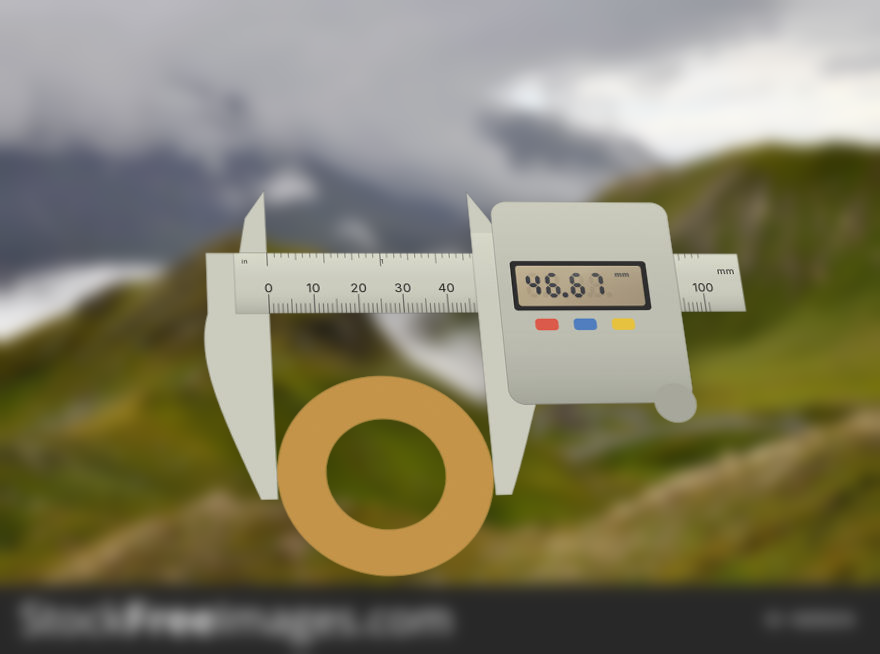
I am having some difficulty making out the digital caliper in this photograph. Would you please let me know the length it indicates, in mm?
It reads 46.67 mm
